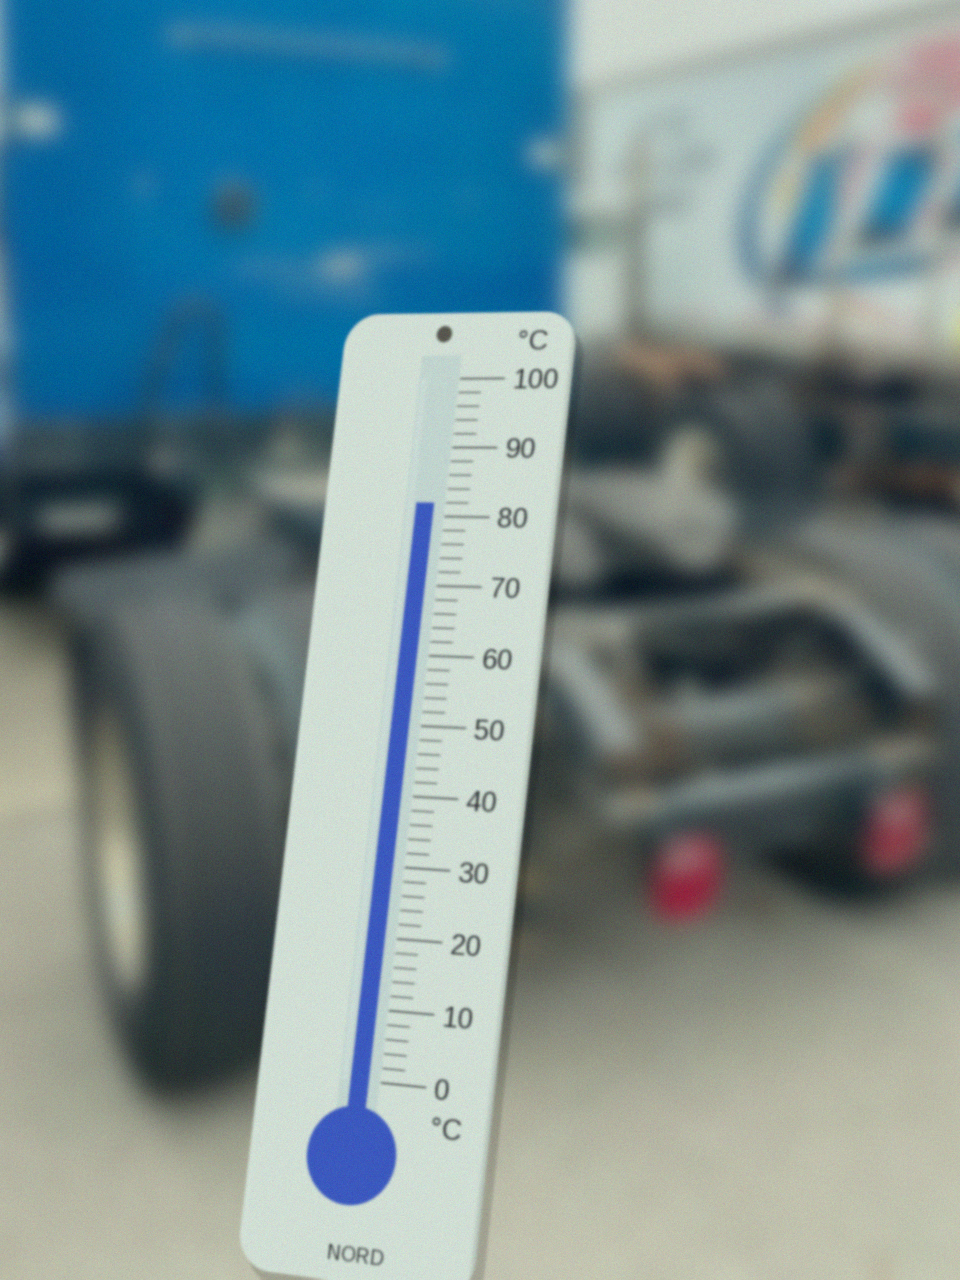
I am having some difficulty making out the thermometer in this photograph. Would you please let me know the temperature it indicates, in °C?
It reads 82 °C
